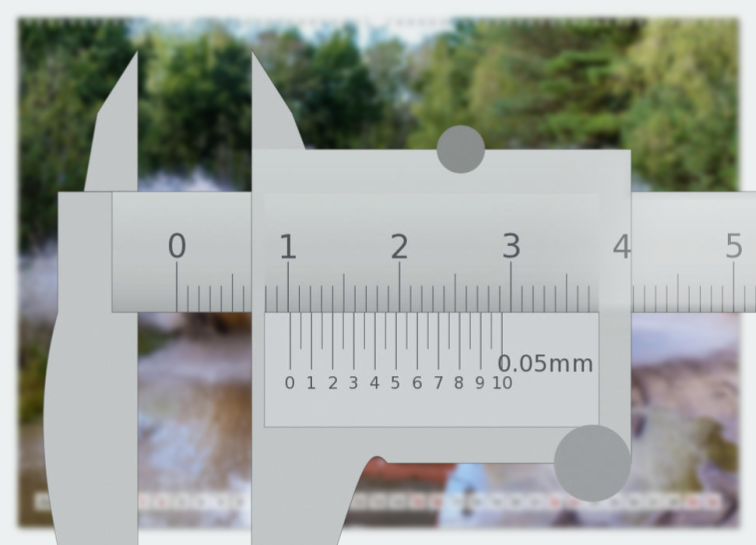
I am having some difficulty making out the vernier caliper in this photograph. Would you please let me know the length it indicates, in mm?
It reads 10.2 mm
